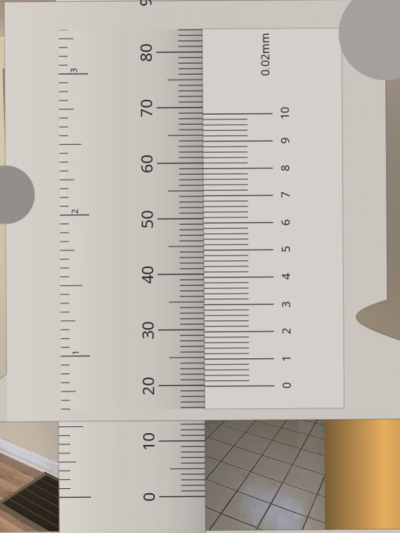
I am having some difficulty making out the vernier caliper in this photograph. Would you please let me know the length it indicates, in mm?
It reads 19.8 mm
